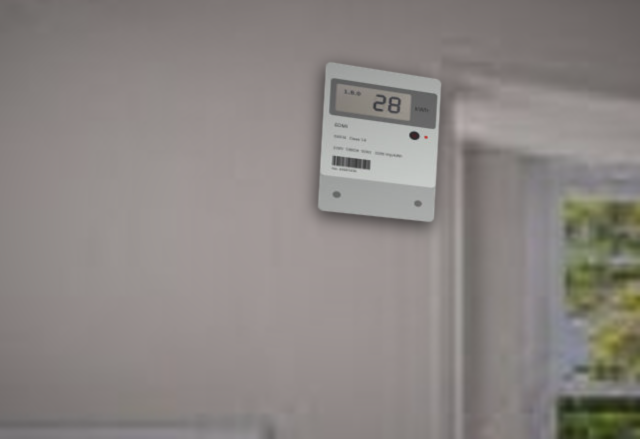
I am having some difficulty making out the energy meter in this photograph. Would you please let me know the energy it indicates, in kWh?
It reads 28 kWh
